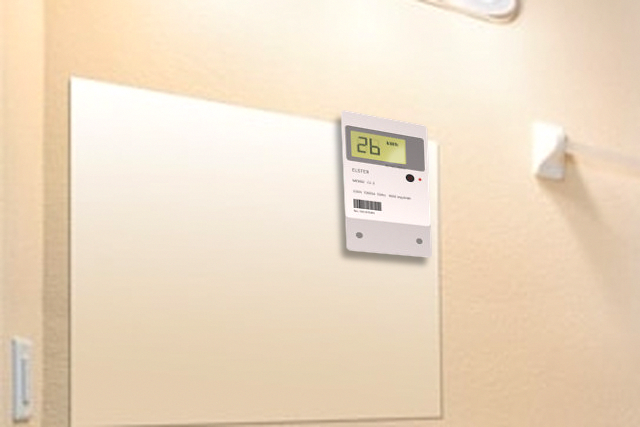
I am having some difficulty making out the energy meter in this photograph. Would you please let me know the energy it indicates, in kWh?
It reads 26 kWh
